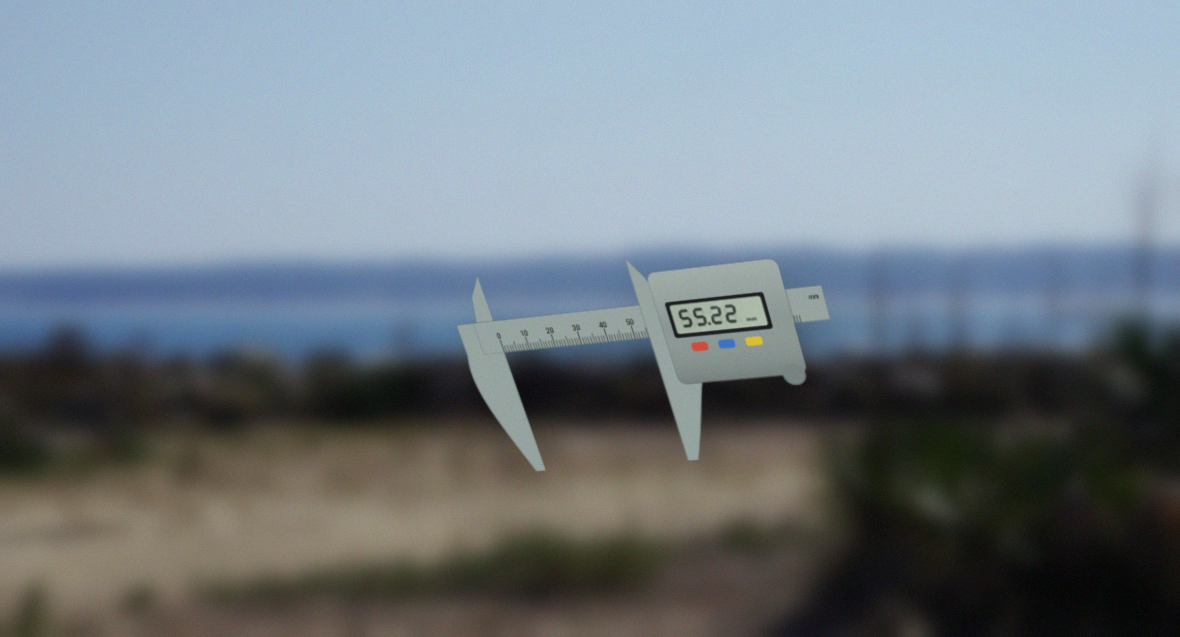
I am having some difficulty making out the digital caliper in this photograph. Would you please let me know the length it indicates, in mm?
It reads 55.22 mm
